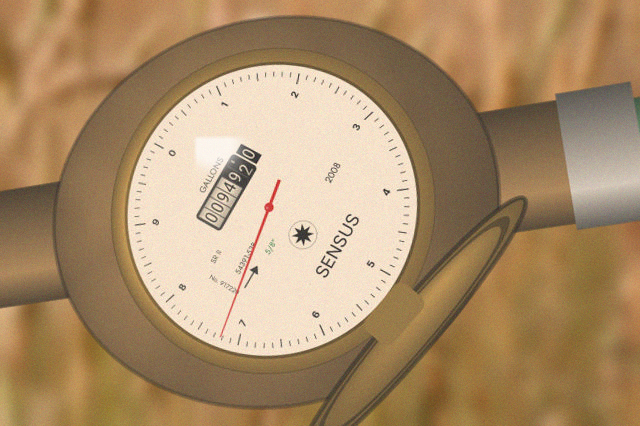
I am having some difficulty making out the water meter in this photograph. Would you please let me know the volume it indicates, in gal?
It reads 94917.2 gal
